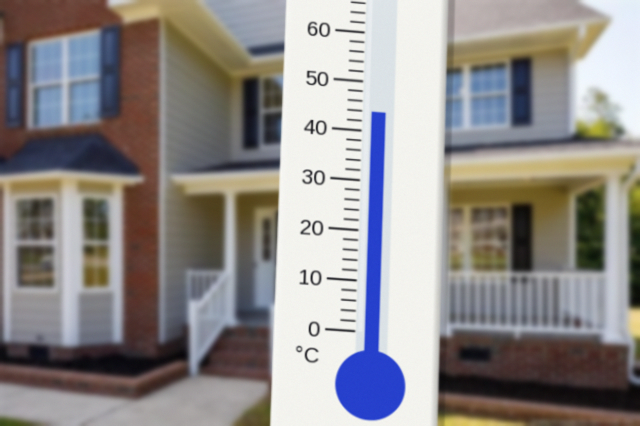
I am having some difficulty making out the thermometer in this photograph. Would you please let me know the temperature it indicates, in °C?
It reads 44 °C
